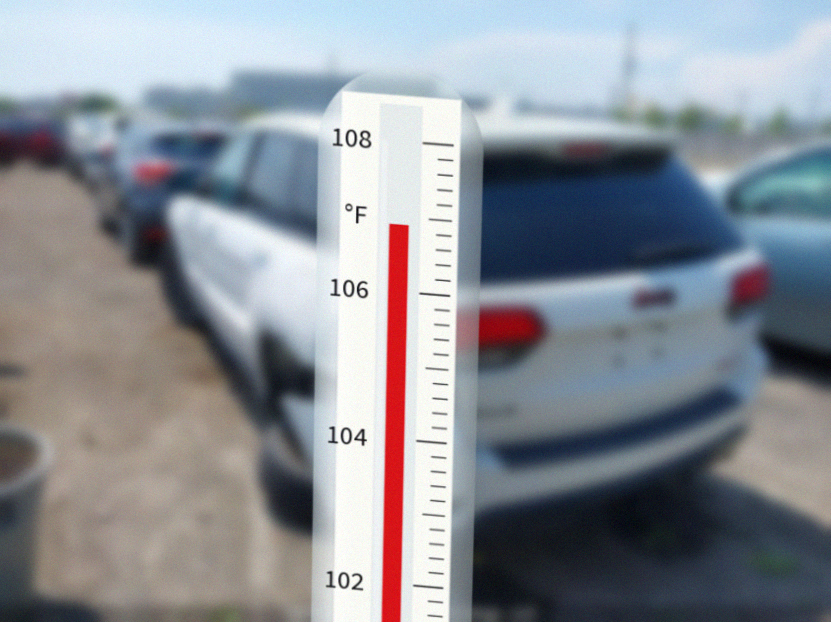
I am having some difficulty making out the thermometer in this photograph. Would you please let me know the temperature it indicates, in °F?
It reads 106.9 °F
